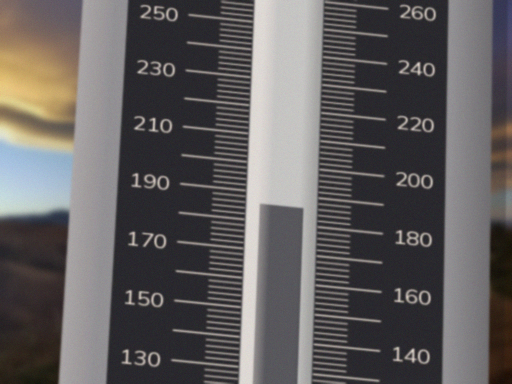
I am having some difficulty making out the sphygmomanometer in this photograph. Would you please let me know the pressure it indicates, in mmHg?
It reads 186 mmHg
